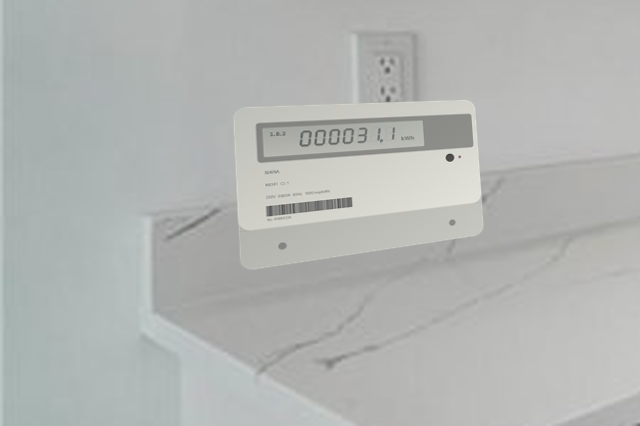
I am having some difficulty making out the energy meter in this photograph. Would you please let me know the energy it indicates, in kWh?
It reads 31.1 kWh
